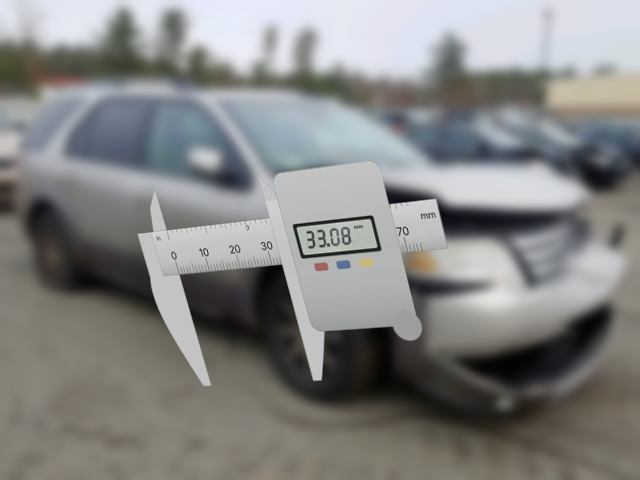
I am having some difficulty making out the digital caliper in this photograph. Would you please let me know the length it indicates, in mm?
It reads 33.08 mm
